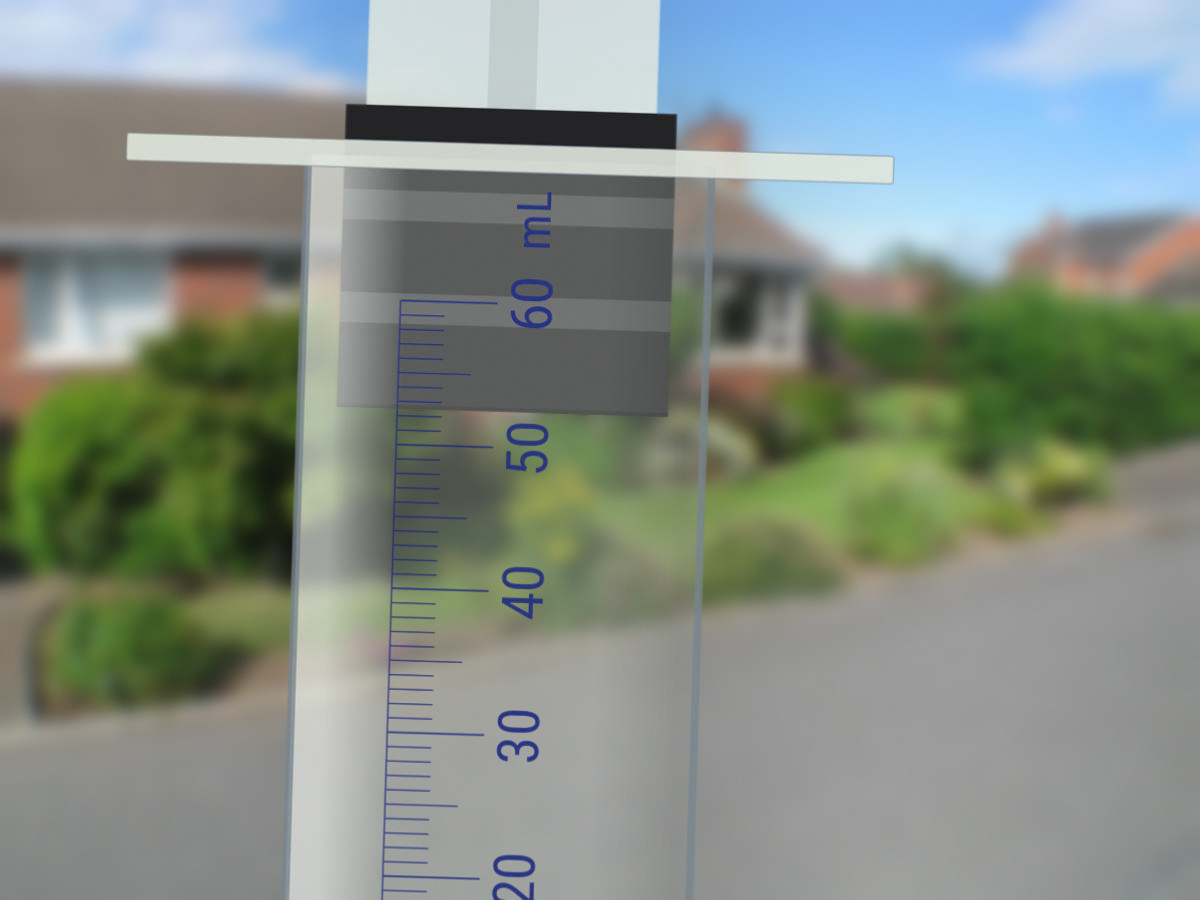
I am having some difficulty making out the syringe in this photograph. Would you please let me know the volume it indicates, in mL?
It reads 52.5 mL
